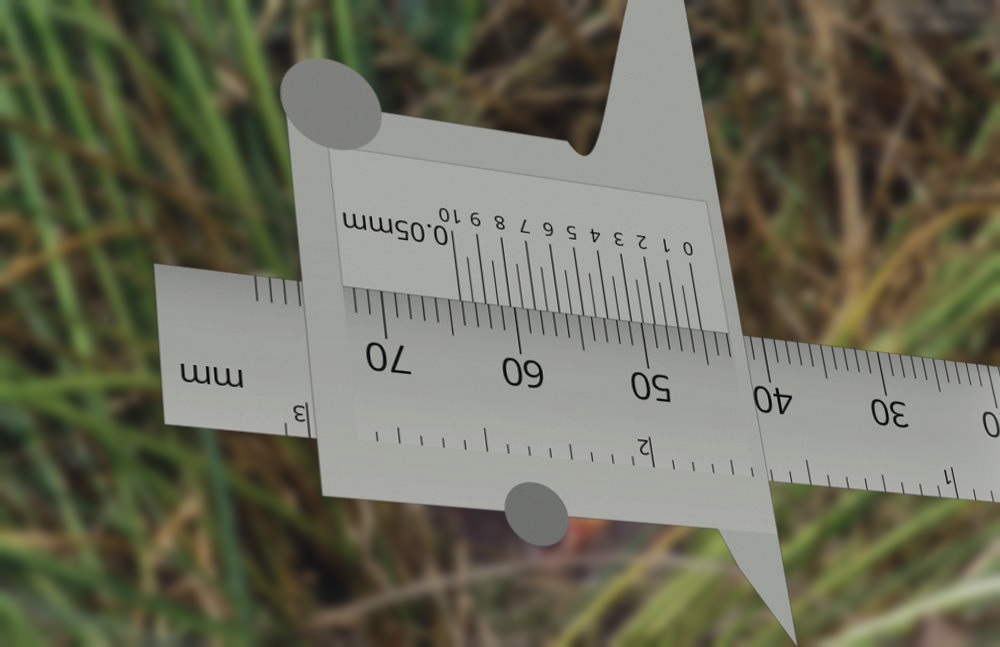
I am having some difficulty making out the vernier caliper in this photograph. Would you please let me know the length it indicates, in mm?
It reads 45.1 mm
